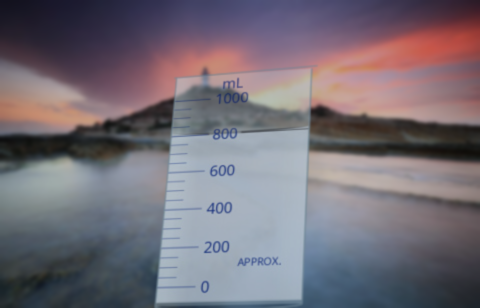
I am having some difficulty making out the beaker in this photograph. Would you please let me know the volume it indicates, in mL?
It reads 800 mL
